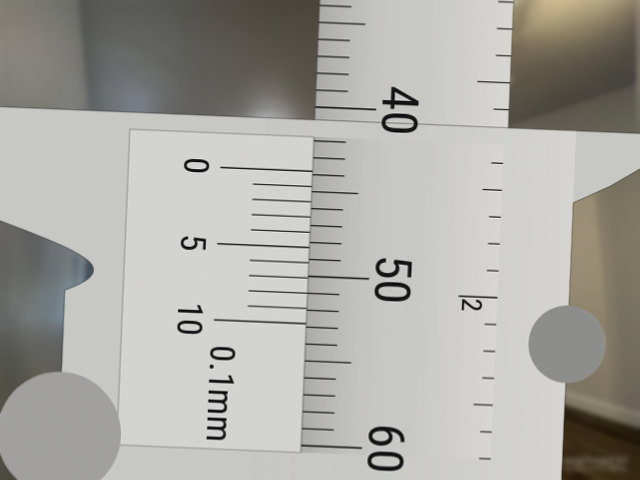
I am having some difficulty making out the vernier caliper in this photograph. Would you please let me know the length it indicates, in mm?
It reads 43.8 mm
